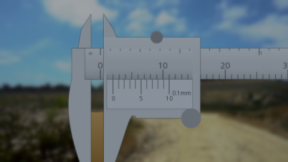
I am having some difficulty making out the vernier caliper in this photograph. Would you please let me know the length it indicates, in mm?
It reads 2.0 mm
